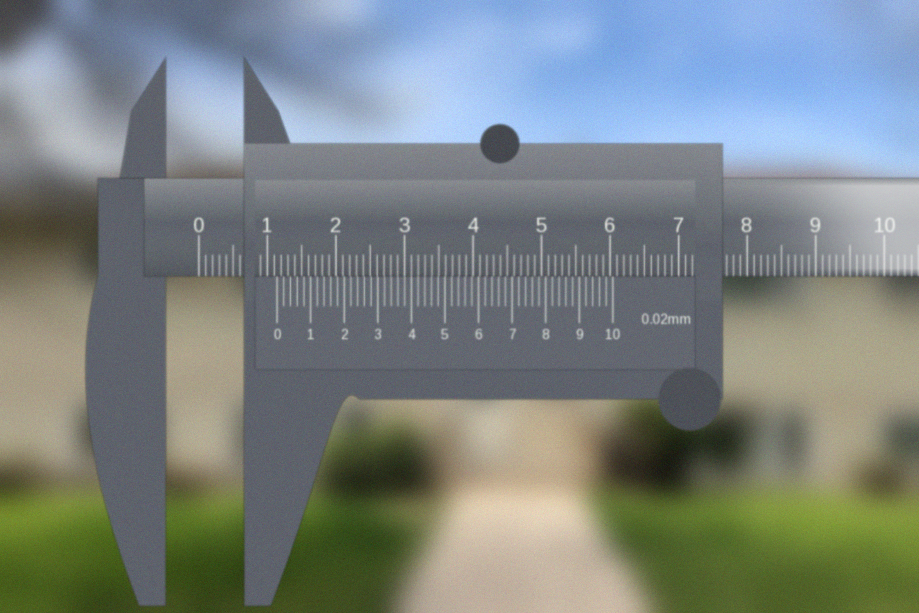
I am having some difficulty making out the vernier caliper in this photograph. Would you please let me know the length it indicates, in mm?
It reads 11.4 mm
